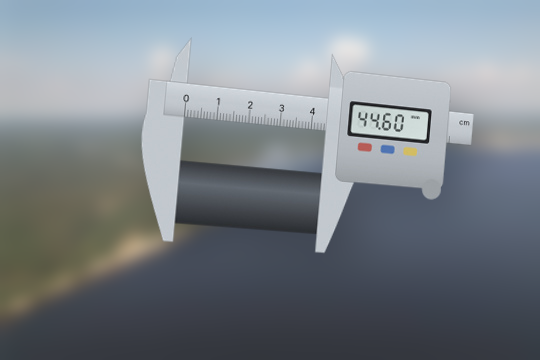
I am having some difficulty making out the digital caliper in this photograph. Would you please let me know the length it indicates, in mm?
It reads 44.60 mm
